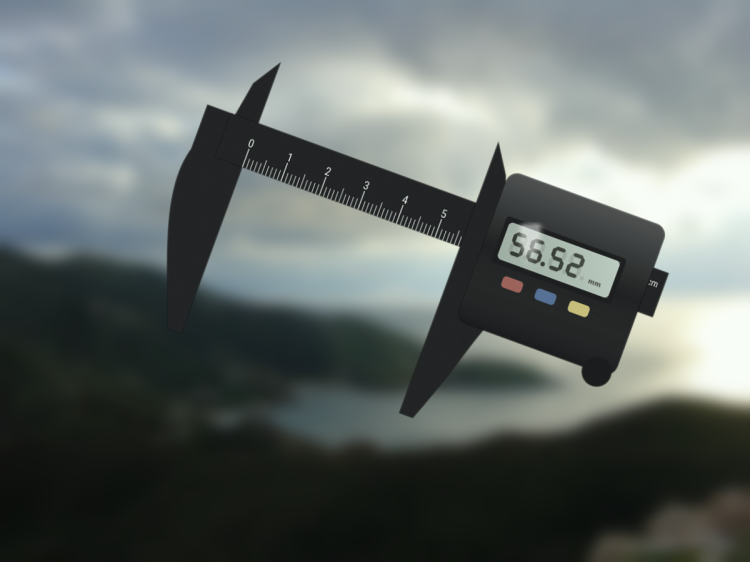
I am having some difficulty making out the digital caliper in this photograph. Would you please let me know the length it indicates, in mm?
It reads 56.52 mm
